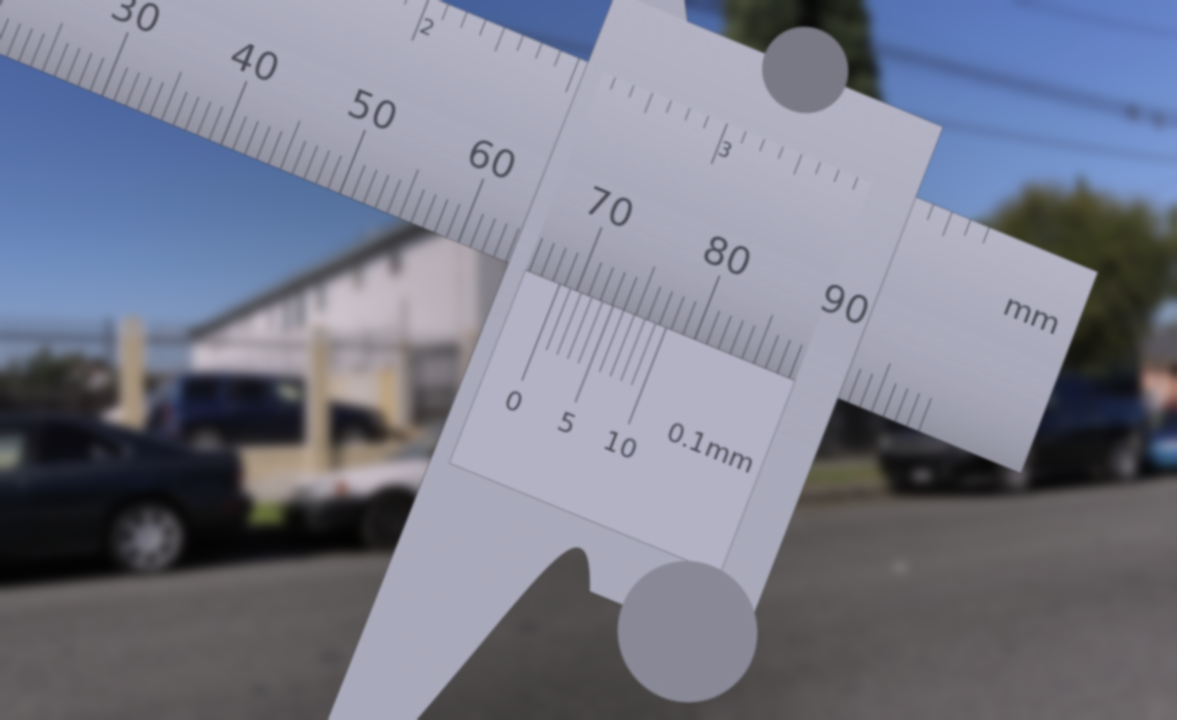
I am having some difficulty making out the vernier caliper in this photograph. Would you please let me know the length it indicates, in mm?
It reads 68.6 mm
